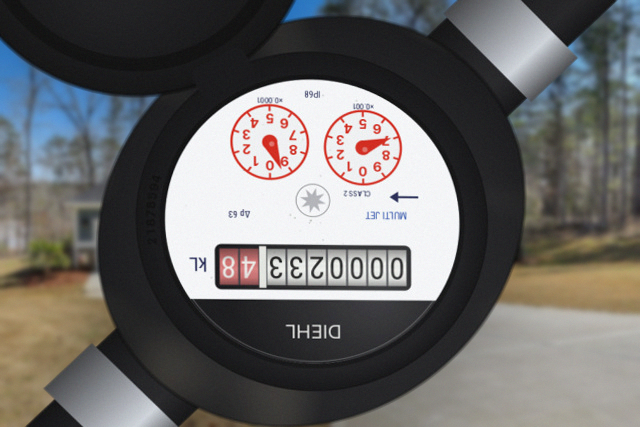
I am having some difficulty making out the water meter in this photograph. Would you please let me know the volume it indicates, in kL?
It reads 233.4869 kL
